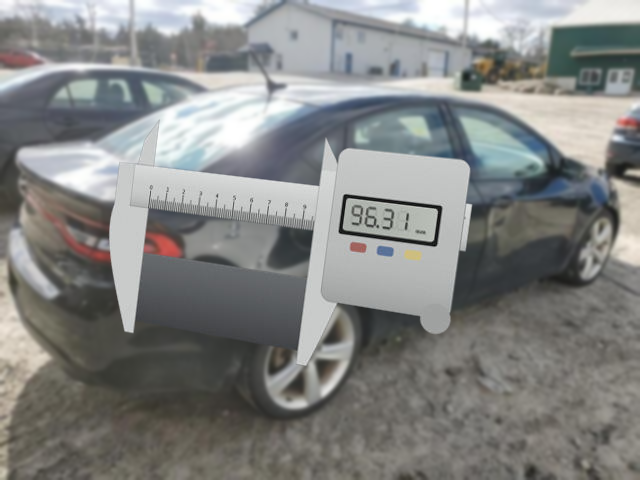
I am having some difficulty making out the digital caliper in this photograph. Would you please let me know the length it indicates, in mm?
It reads 96.31 mm
